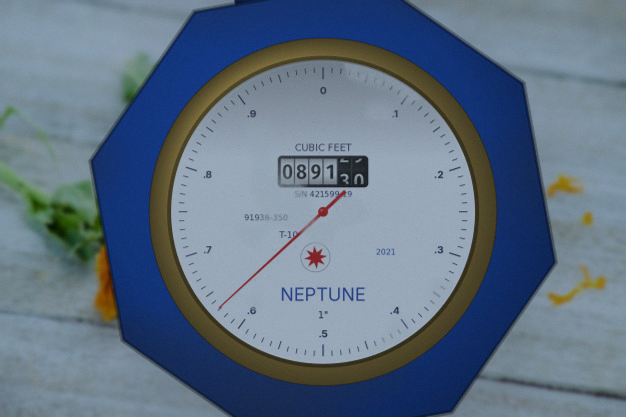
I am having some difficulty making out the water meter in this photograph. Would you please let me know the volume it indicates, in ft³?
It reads 89129.63 ft³
